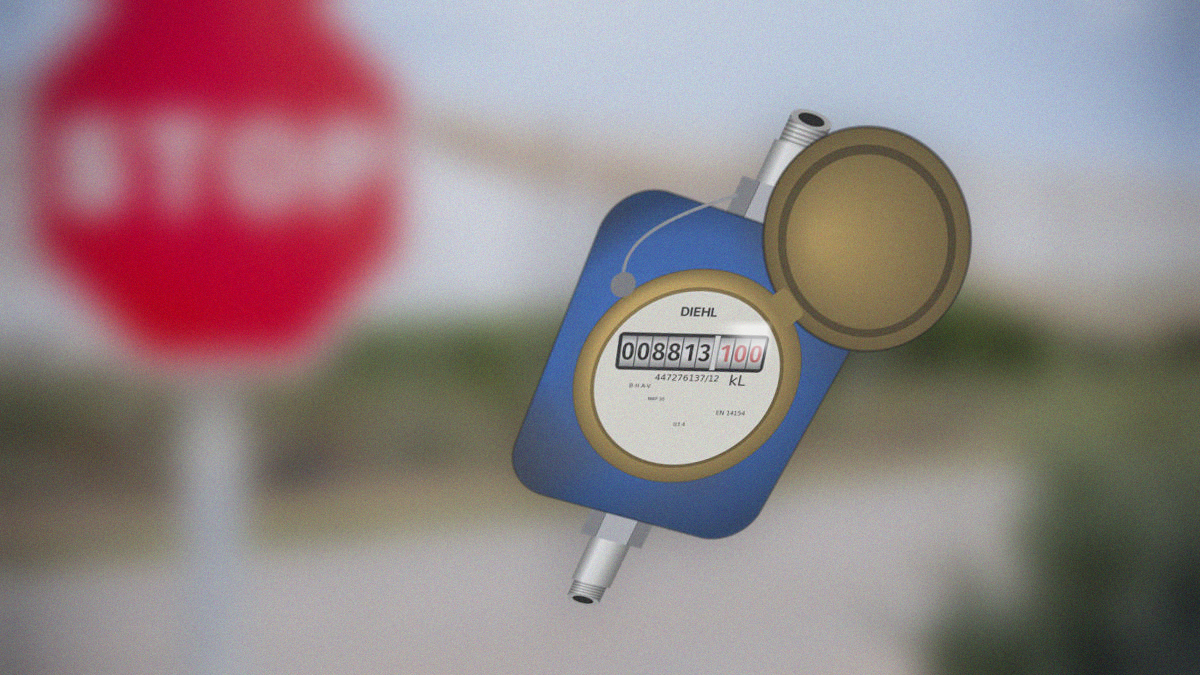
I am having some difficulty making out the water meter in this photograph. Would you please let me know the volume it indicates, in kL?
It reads 8813.100 kL
